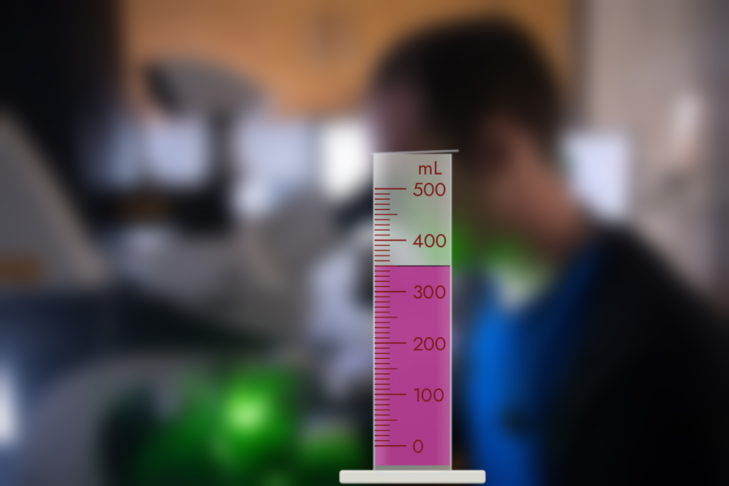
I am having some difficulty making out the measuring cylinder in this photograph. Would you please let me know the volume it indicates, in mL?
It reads 350 mL
